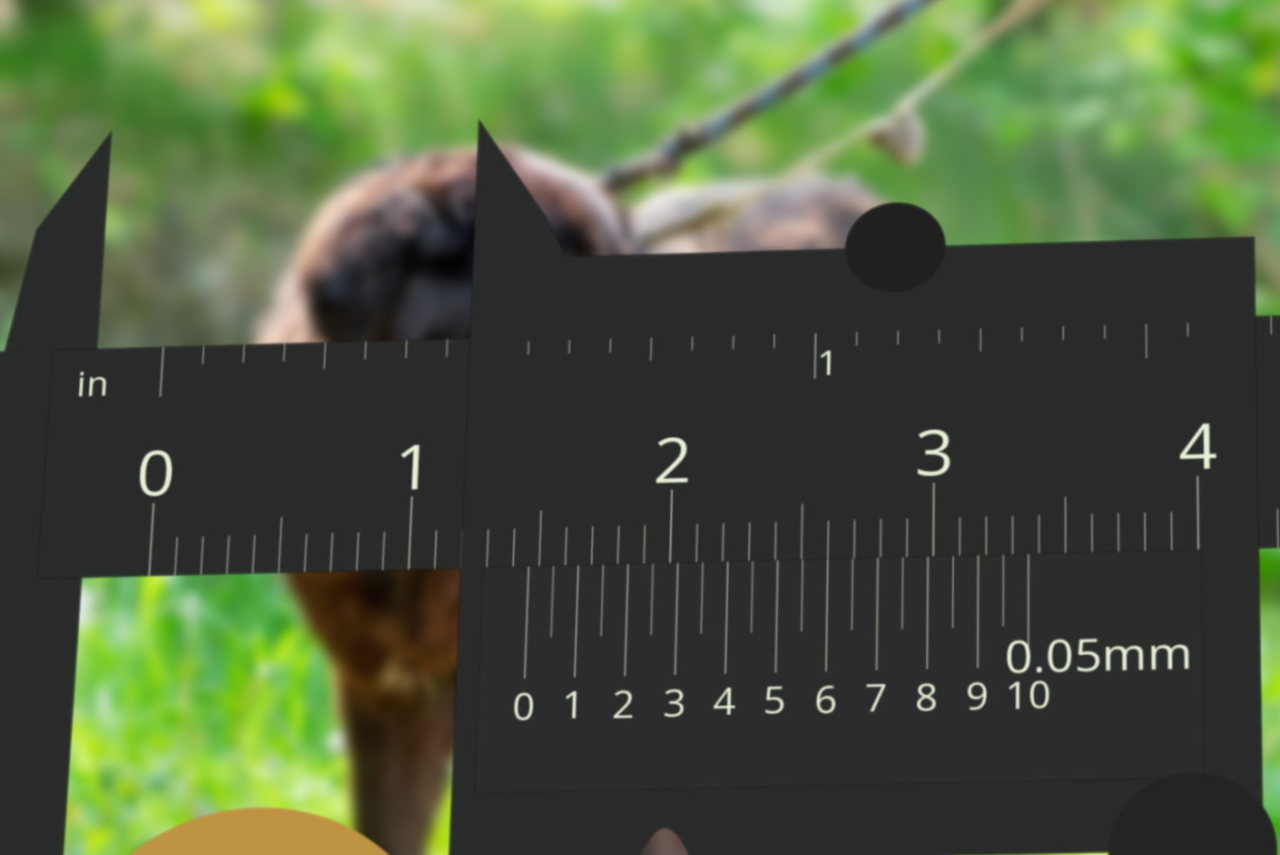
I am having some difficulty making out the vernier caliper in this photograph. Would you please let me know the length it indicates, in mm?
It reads 14.6 mm
